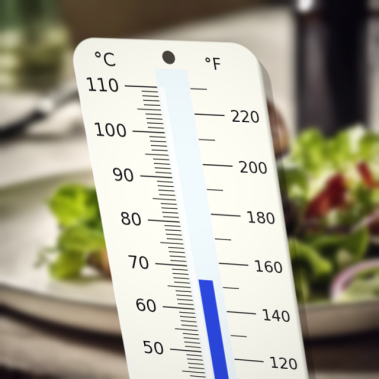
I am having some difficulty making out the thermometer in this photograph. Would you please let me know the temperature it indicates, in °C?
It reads 67 °C
